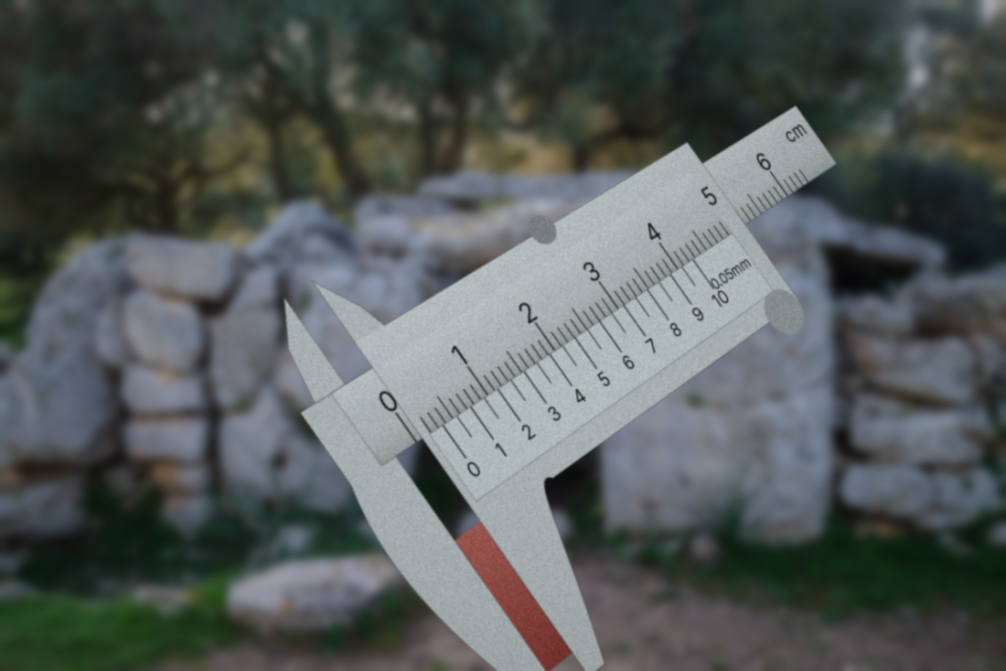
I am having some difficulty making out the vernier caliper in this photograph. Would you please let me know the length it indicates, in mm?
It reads 3.6 mm
